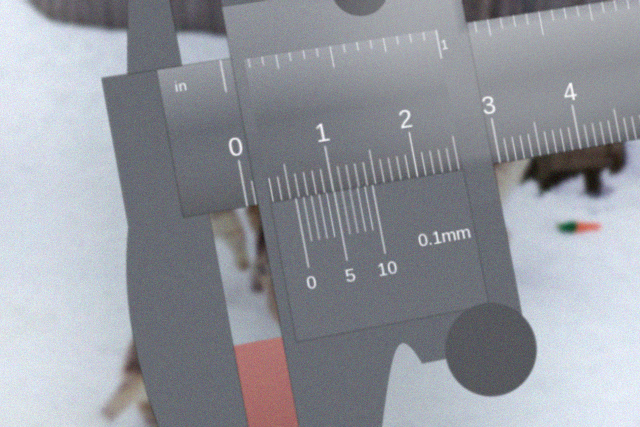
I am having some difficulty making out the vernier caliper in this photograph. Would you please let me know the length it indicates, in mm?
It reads 5.6 mm
